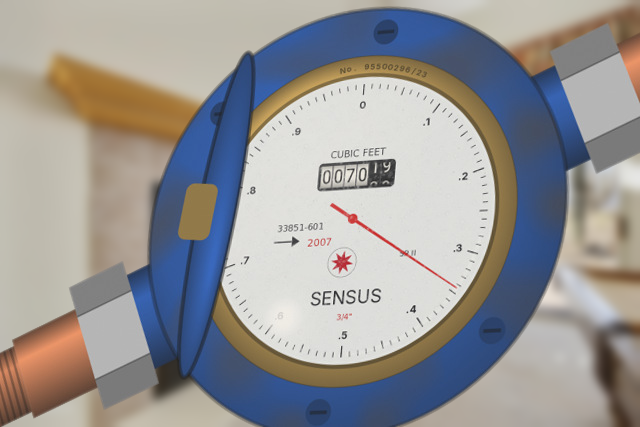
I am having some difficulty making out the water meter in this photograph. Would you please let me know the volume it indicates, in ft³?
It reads 7019.34 ft³
